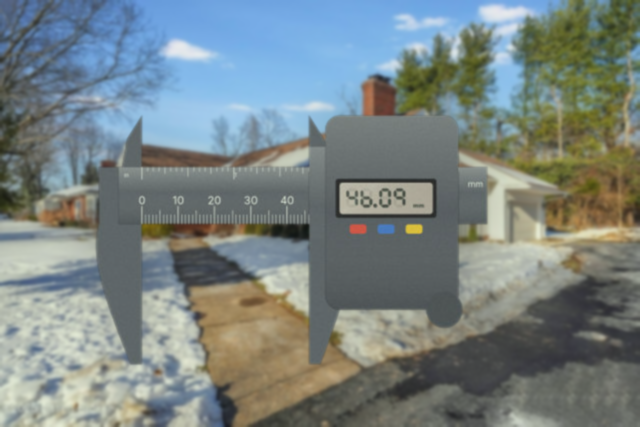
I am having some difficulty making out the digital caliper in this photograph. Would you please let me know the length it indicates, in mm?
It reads 46.09 mm
